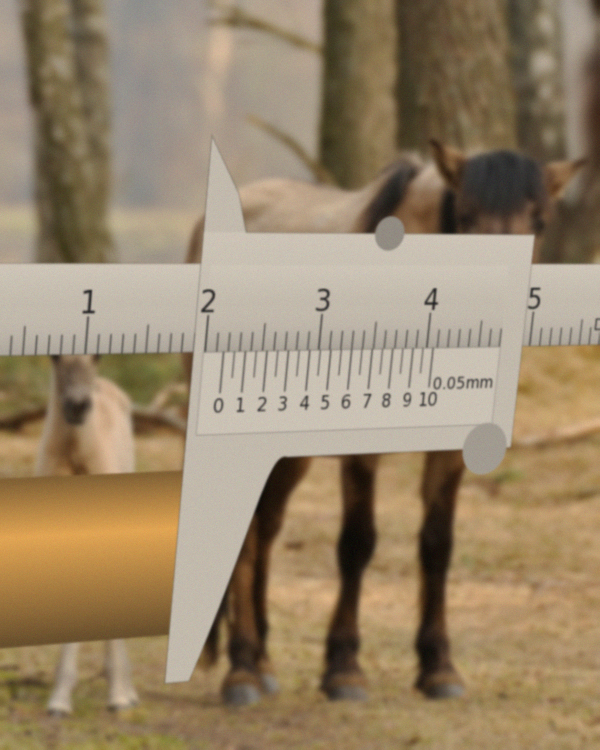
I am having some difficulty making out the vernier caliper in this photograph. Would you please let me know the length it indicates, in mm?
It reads 21.6 mm
